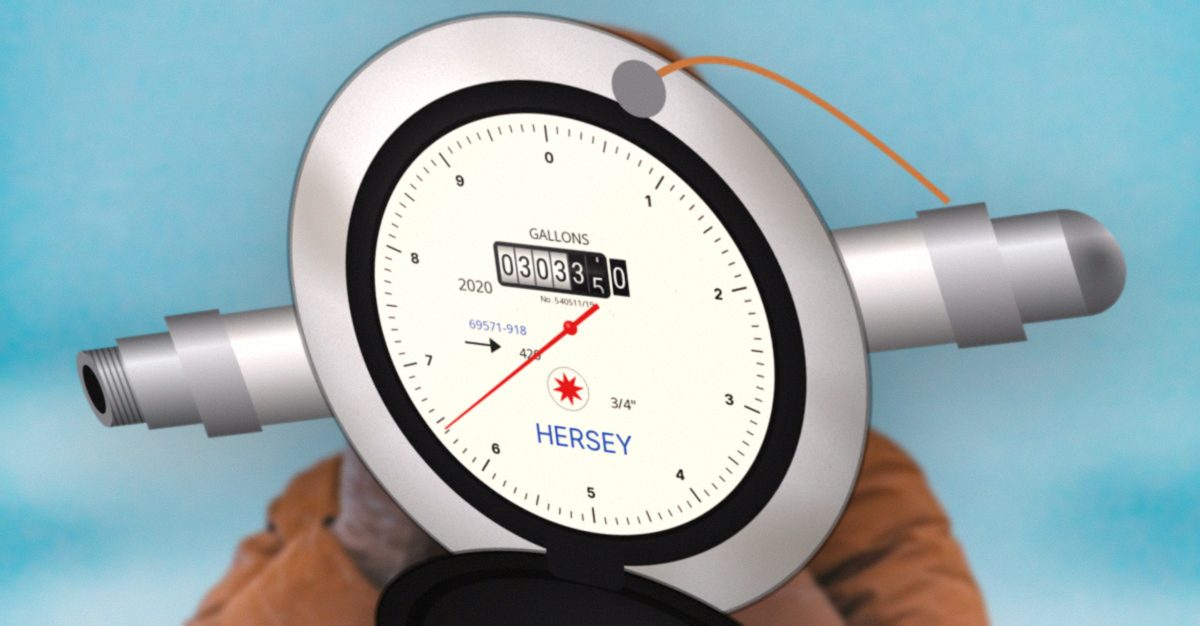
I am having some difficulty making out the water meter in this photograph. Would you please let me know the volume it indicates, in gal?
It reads 303346.4 gal
